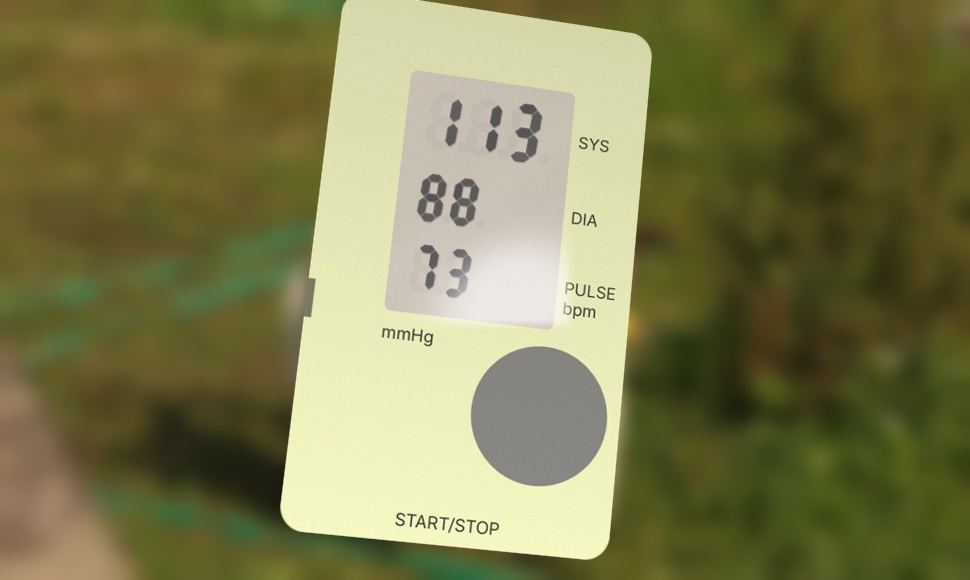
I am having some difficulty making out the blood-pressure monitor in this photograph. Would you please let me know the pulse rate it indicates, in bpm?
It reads 73 bpm
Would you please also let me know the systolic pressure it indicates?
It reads 113 mmHg
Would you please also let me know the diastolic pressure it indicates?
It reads 88 mmHg
